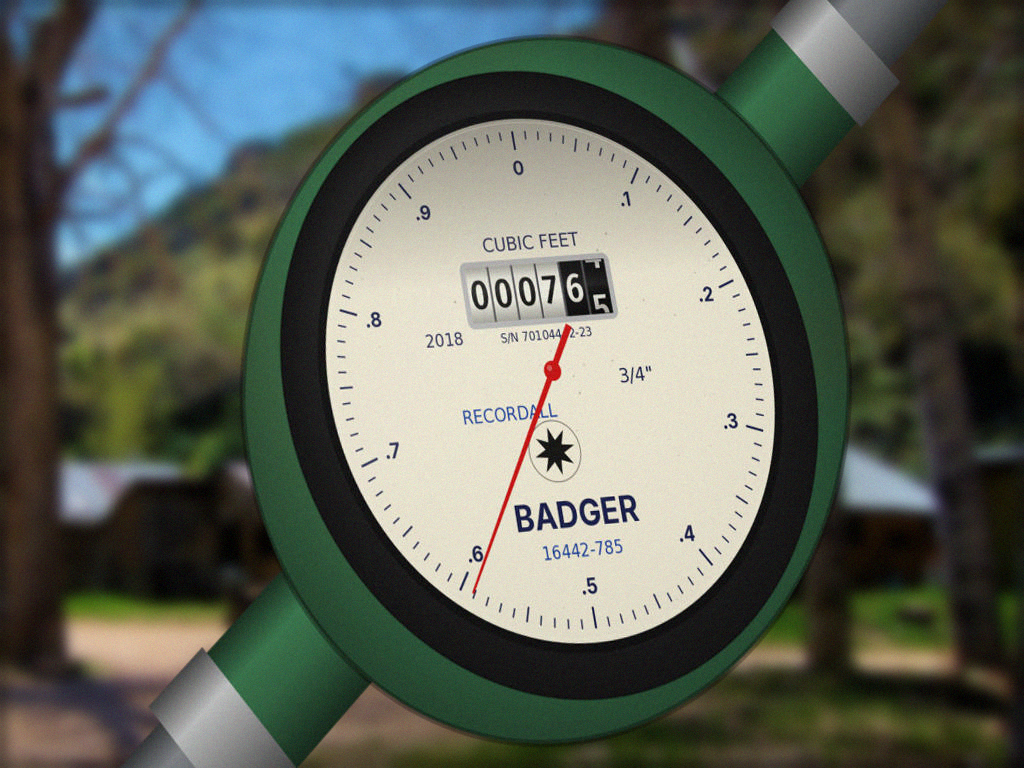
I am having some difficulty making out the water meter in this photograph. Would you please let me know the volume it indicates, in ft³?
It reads 764.59 ft³
